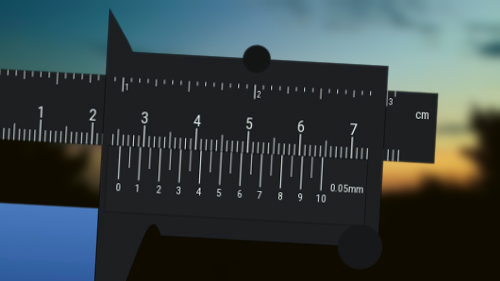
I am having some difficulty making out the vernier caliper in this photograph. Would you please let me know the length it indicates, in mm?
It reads 25.5 mm
